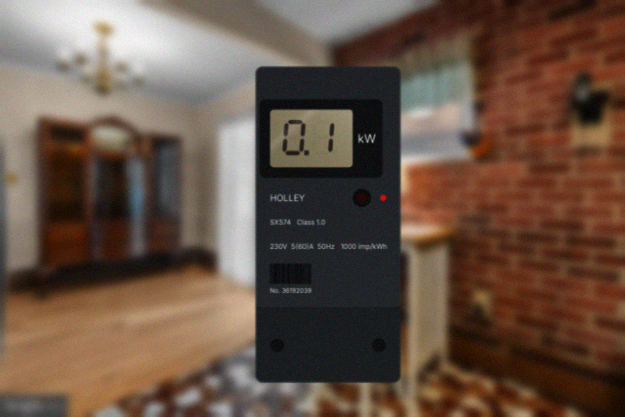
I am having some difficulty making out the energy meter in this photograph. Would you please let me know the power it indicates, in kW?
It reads 0.1 kW
